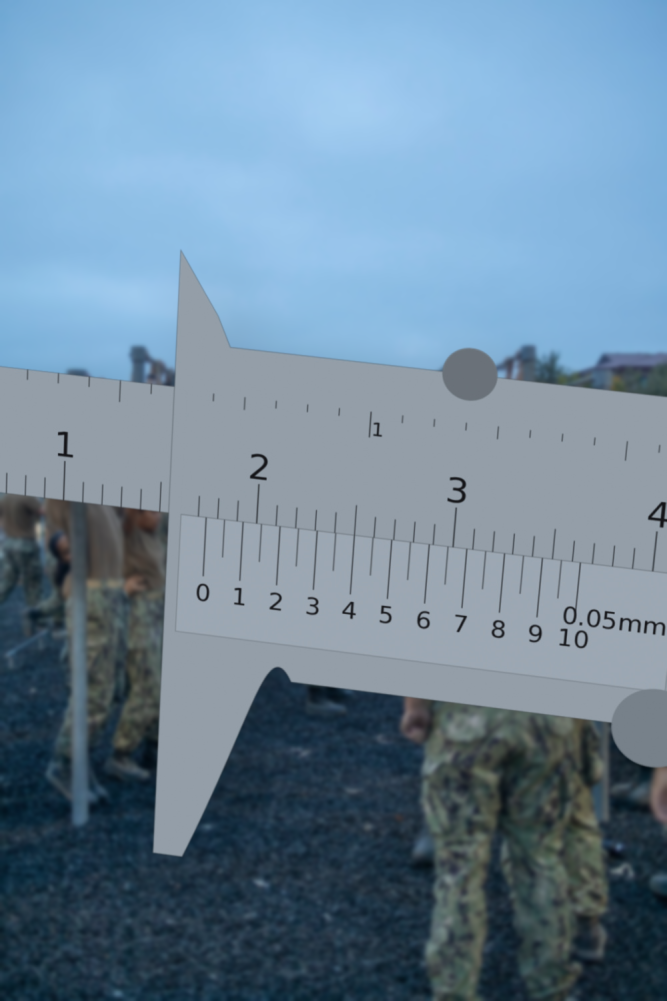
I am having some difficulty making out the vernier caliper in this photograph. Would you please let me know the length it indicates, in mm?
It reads 17.4 mm
